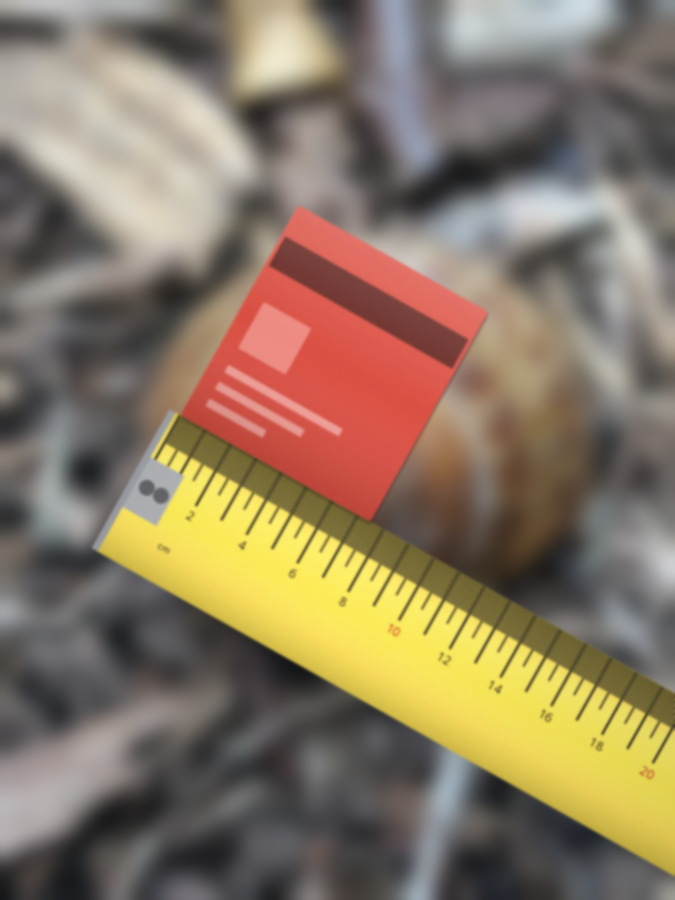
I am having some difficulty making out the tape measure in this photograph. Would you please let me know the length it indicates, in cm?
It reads 7.5 cm
